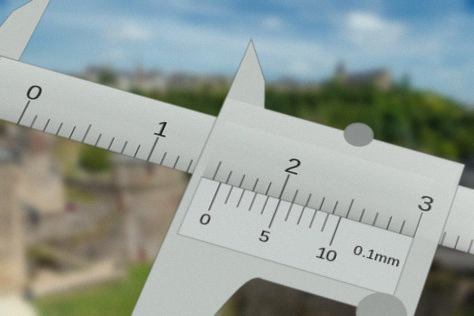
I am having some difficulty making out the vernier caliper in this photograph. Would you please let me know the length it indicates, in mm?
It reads 15.6 mm
